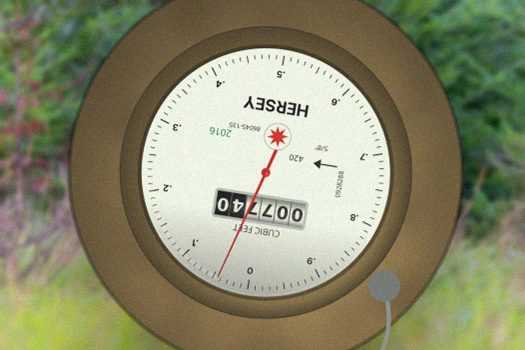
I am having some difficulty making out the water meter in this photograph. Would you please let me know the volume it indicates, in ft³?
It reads 7740.04 ft³
